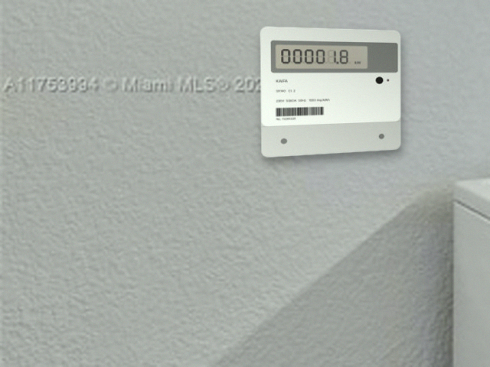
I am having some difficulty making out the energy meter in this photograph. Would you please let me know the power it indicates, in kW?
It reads 1.8 kW
